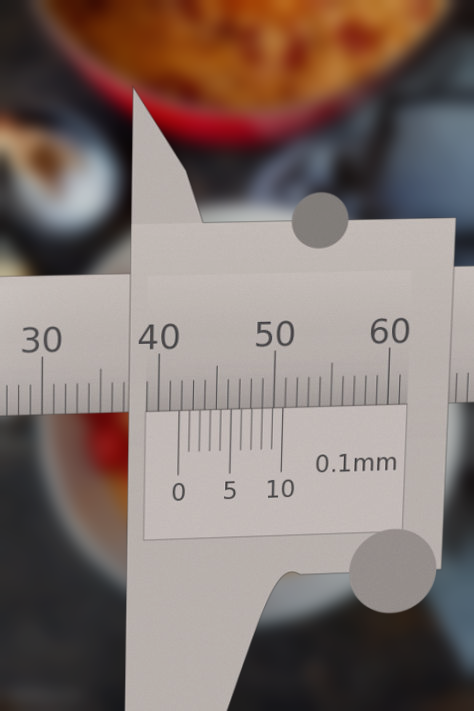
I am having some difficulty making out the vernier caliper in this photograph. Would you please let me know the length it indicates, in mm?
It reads 41.8 mm
